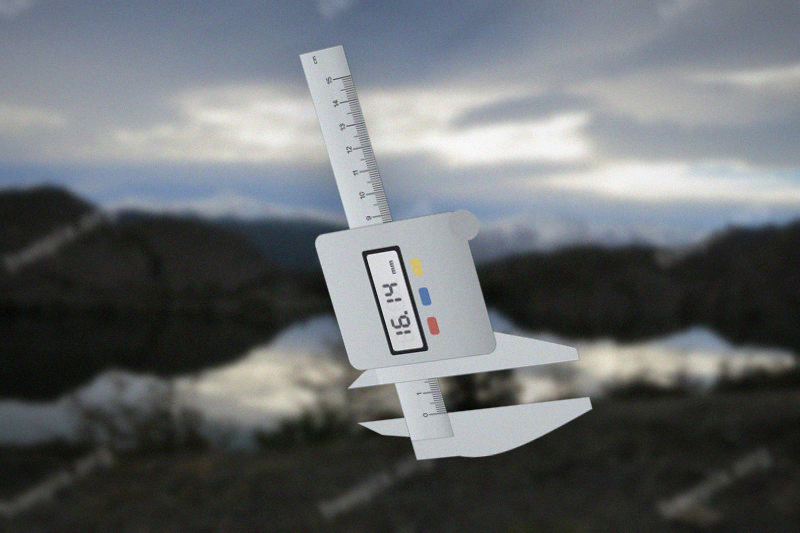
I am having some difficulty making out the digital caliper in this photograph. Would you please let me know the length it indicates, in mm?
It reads 16.14 mm
